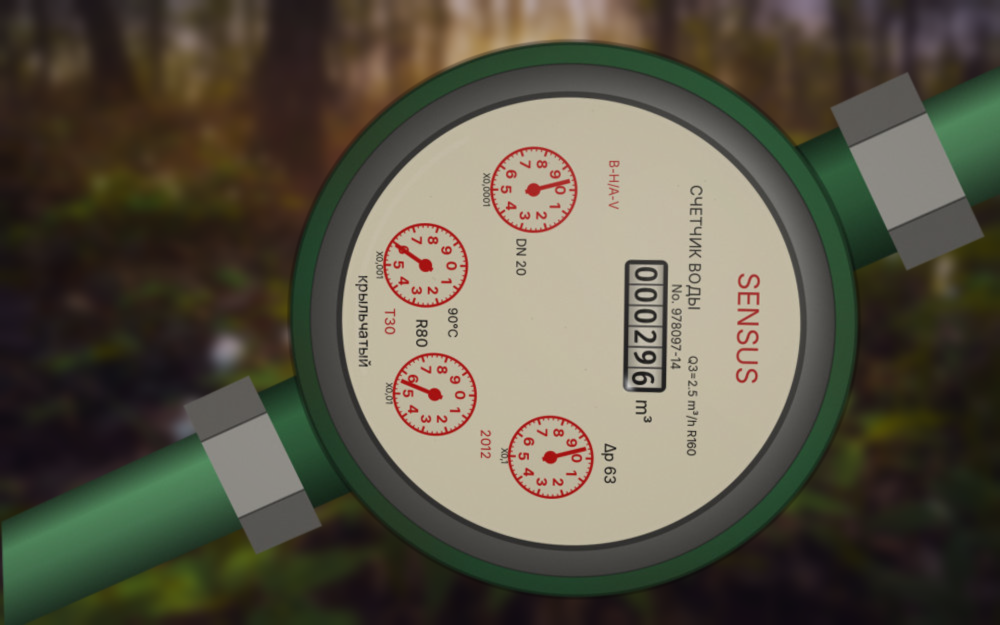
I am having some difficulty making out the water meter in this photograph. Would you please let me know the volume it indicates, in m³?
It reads 295.9559 m³
